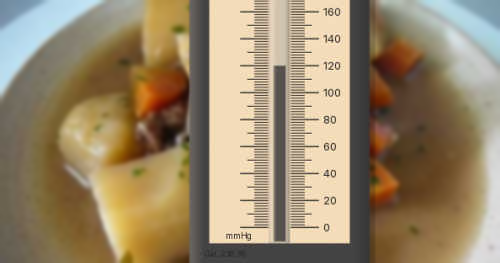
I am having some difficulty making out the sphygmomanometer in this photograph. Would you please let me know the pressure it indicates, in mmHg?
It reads 120 mmHg
